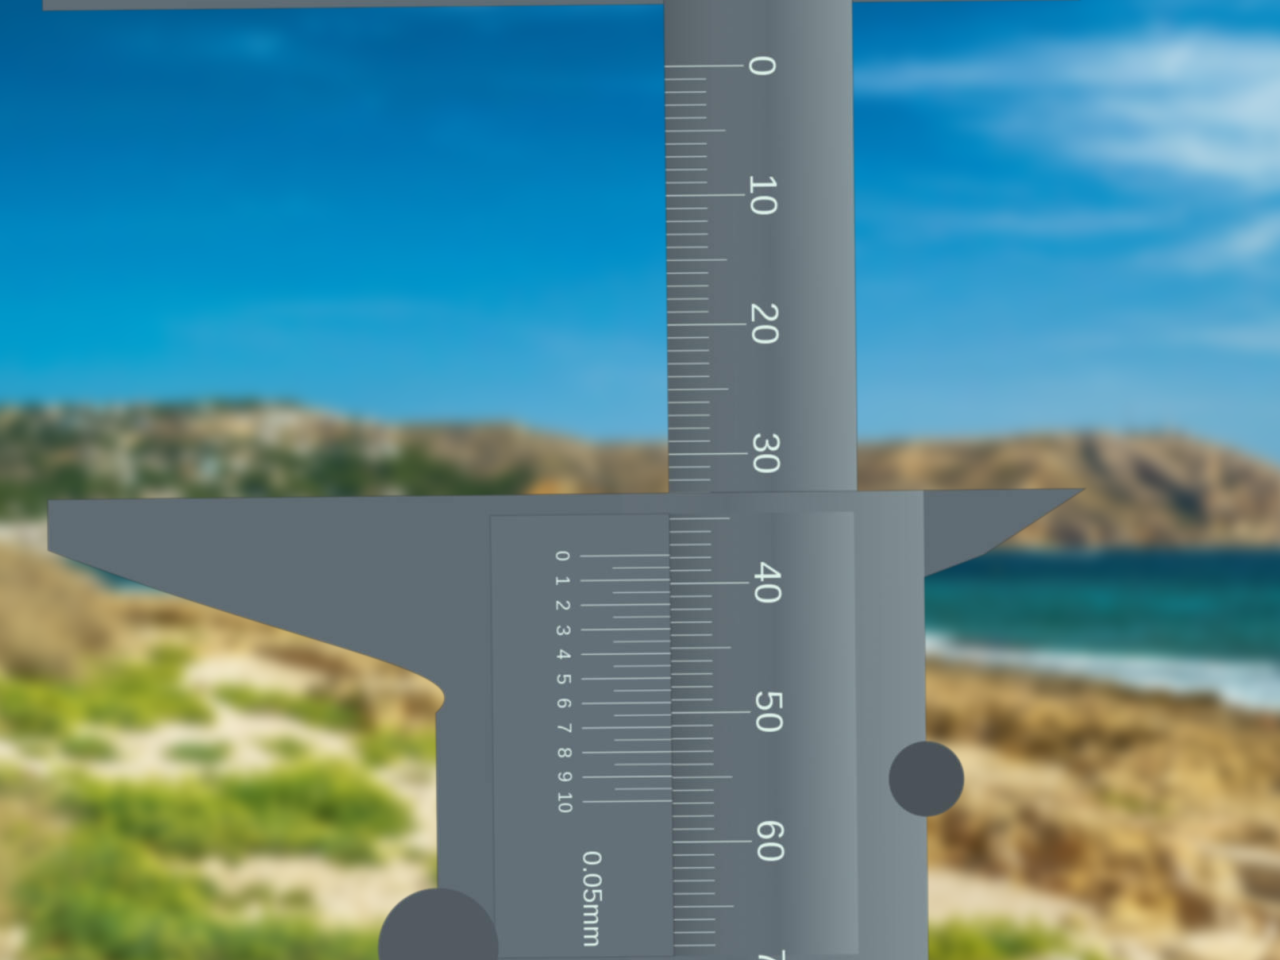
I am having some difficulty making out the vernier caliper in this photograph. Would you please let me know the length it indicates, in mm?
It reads 37.8 mm
